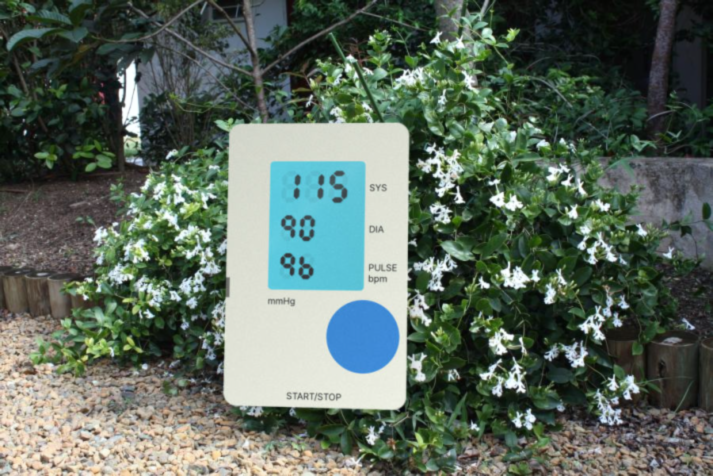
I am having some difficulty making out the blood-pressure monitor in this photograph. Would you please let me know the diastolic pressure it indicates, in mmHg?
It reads 90 mmHg
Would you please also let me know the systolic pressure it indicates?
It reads 115 mmHg
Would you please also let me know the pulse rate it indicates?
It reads 96 bpm
